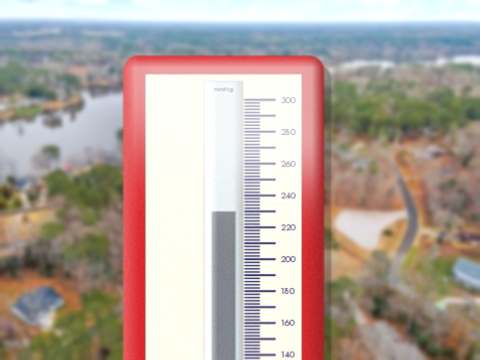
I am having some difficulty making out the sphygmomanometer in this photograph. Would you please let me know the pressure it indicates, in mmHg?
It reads 230 mmHg
